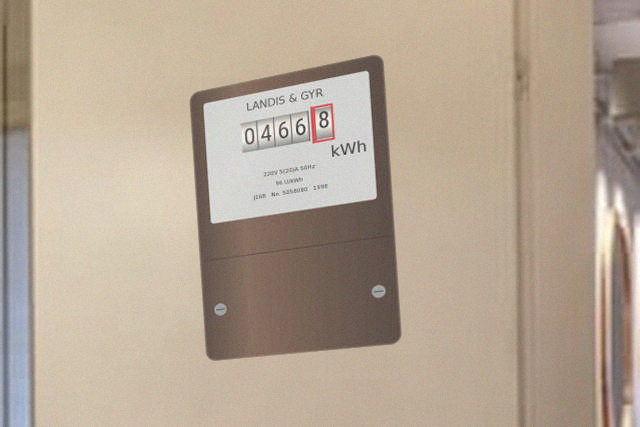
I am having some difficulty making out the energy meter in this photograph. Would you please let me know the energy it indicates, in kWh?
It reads 466.8 kWh
